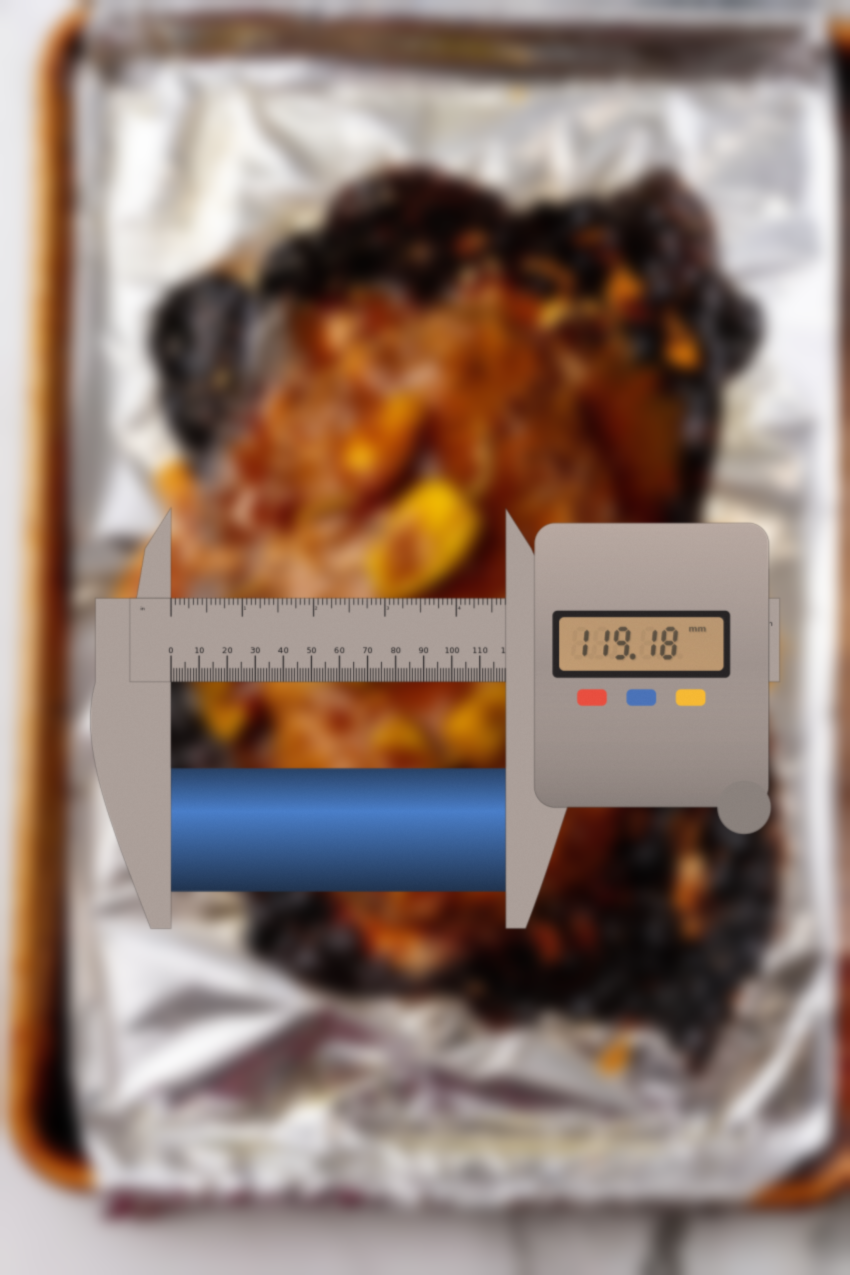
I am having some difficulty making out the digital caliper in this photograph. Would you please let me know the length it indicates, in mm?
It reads 119.18 mm
